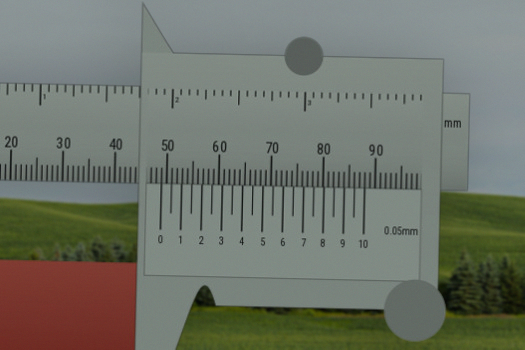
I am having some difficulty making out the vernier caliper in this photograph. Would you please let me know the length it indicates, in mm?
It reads 49.0 mm
